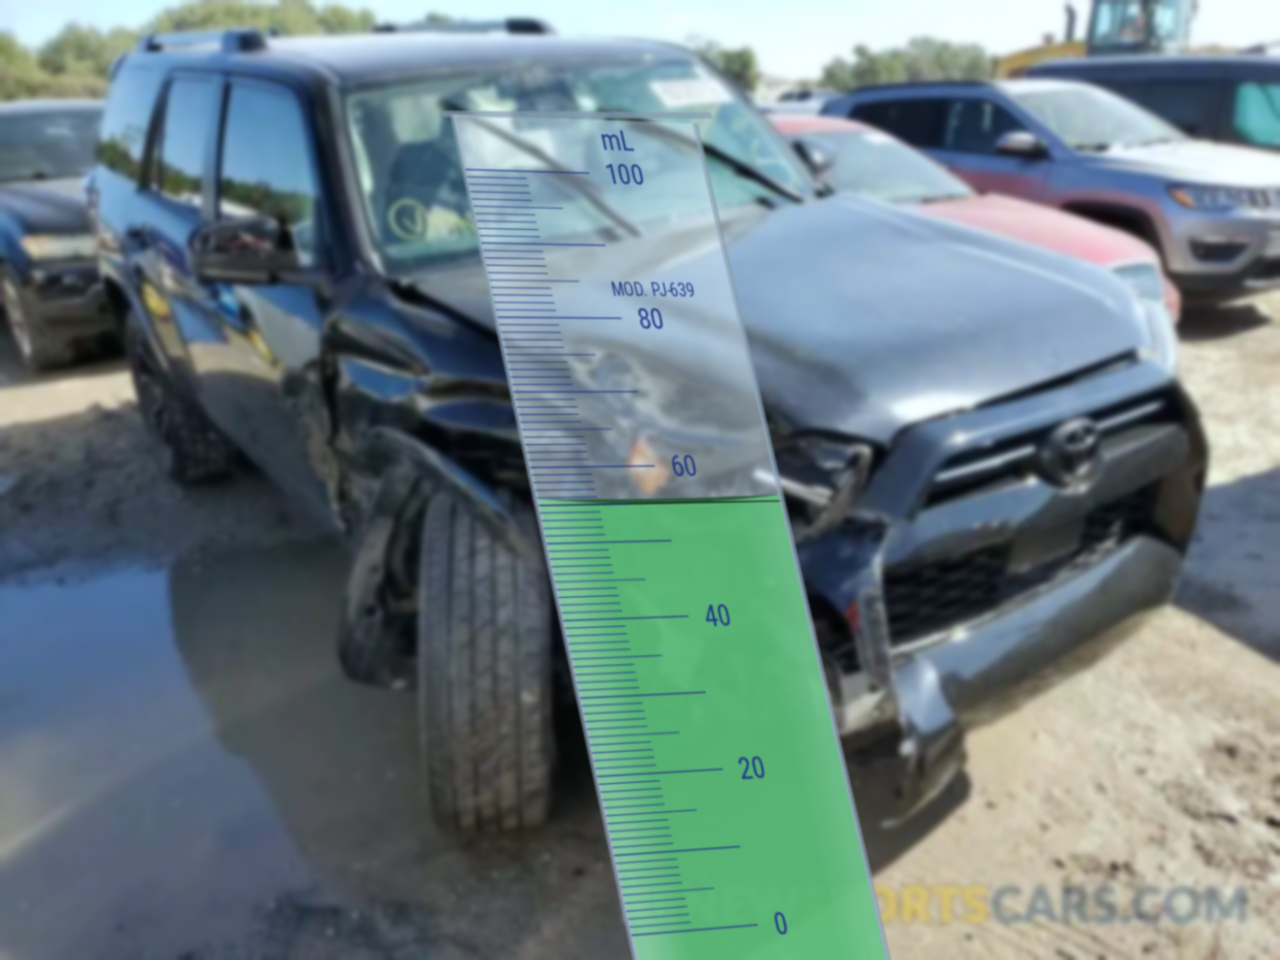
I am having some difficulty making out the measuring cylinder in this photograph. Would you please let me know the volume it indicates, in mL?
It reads 55 mL
